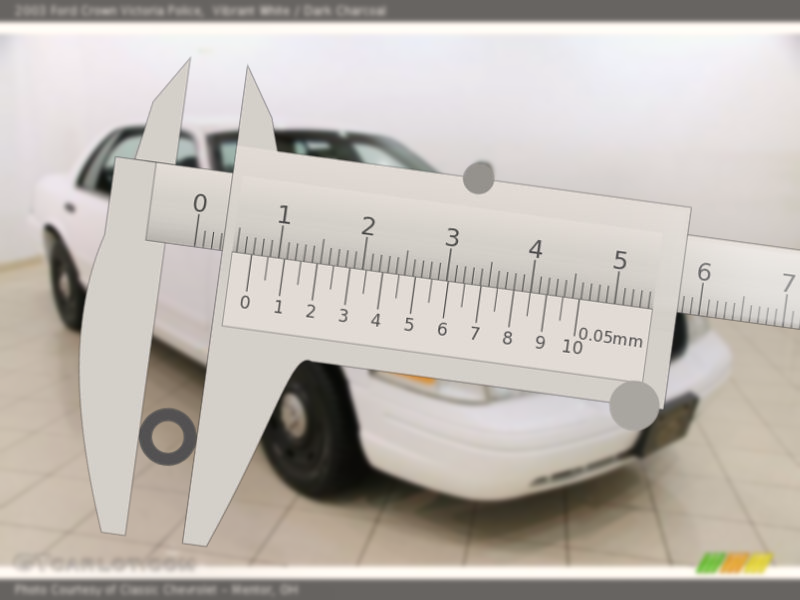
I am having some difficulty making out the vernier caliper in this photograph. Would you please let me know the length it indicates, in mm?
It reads 6.8 mm
